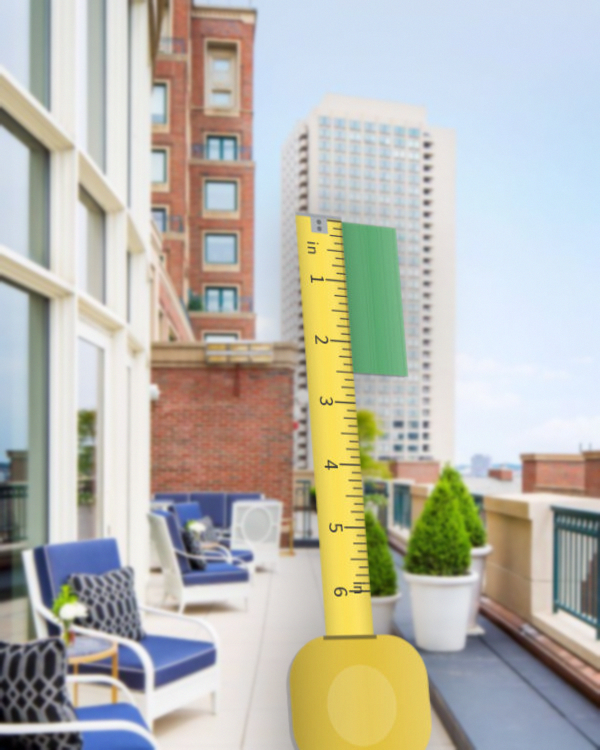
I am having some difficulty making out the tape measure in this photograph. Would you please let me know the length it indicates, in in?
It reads 2.5 in
